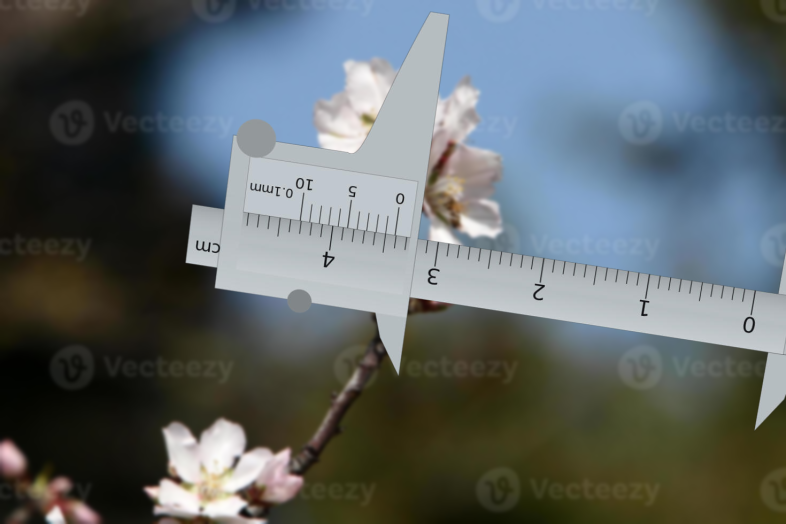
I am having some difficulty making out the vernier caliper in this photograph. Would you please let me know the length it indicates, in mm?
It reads 34.1 mm
